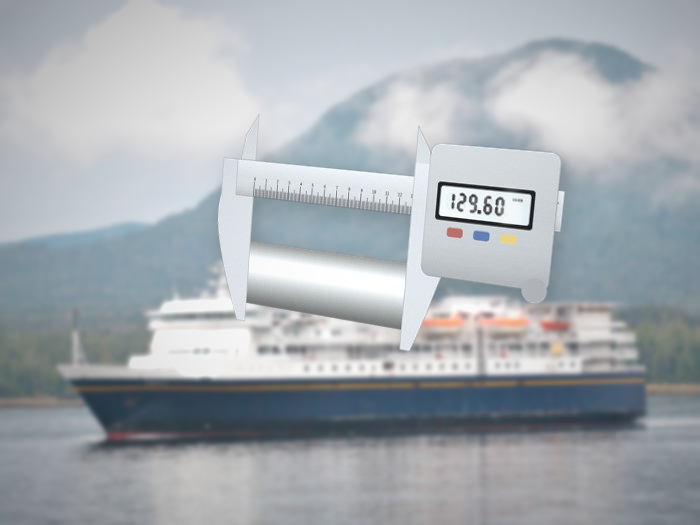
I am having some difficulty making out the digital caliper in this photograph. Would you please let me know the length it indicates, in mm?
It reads 129.60 mm
